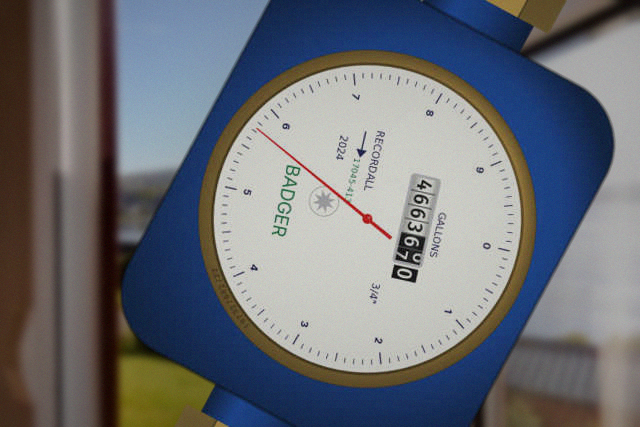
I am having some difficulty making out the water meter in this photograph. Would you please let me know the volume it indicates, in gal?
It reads 4663665.7 gal
